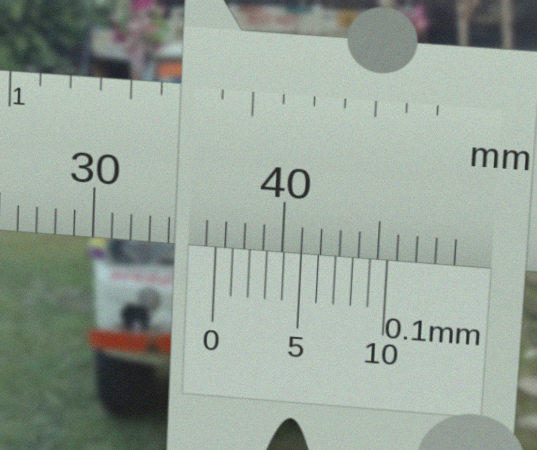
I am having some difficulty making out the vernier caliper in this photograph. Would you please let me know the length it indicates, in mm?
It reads 36.5 mm
